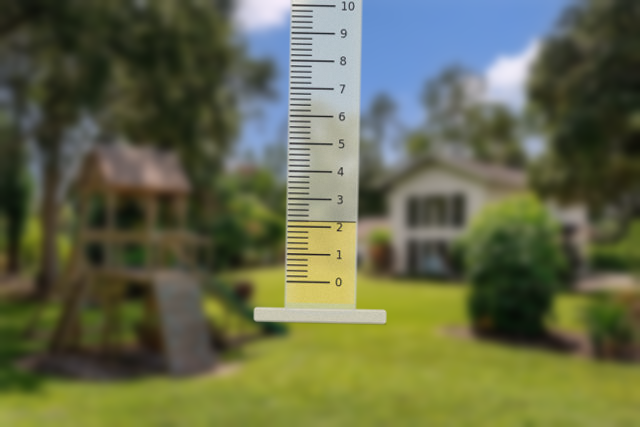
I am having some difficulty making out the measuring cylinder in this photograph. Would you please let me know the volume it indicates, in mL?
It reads 2.2 mL
